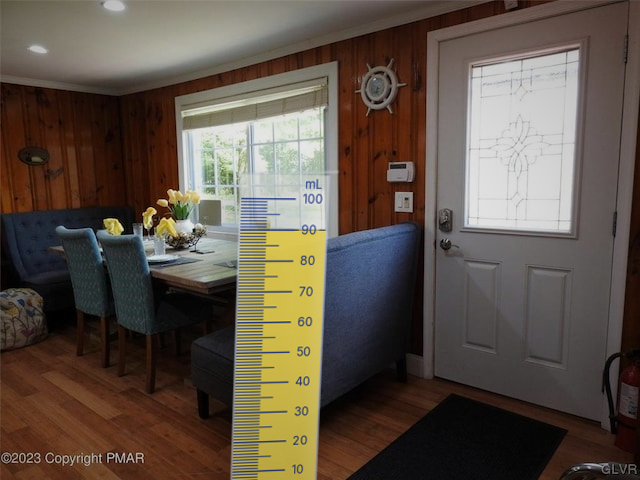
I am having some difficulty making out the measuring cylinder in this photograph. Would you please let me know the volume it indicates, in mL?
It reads 90 mL
